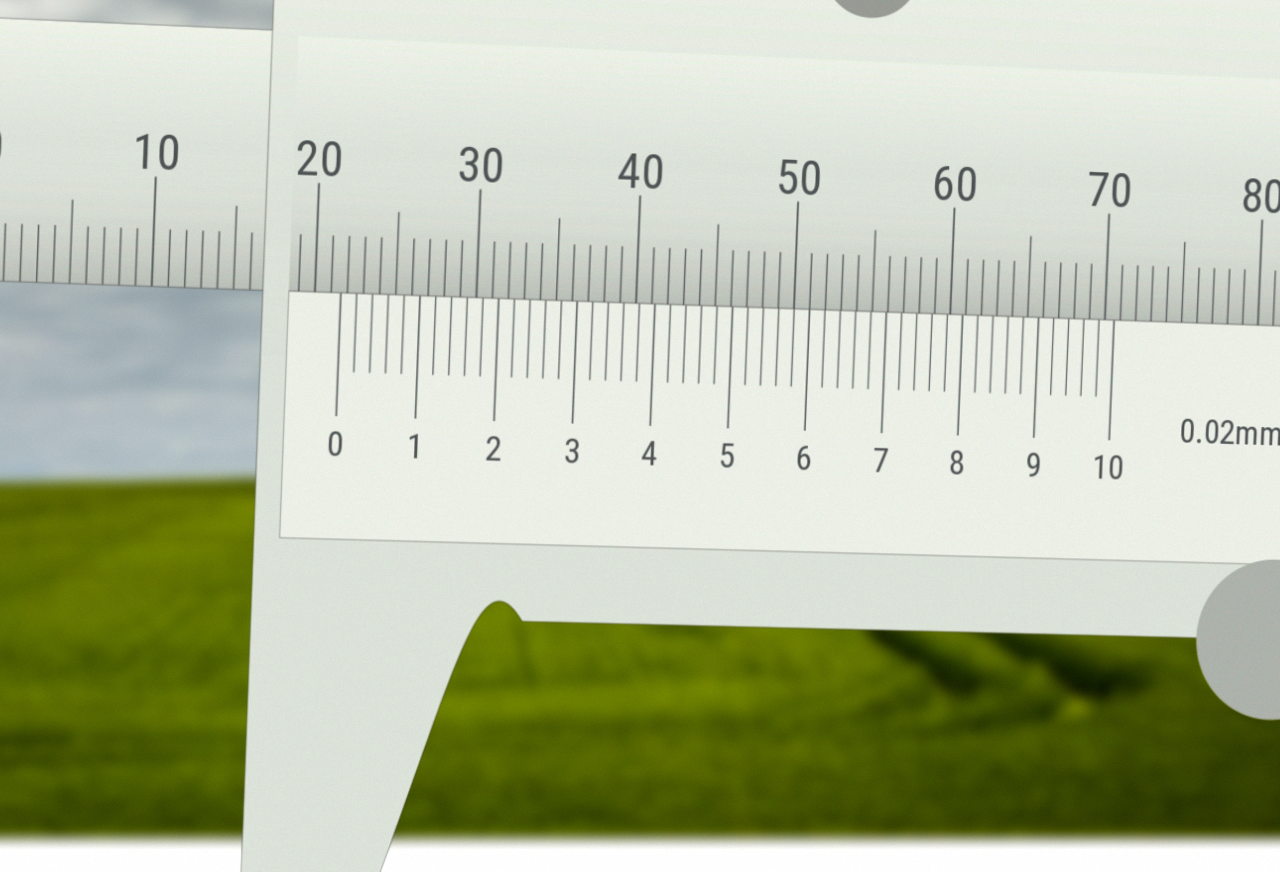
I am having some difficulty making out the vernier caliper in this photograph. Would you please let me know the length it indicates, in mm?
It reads 21.6 mm
